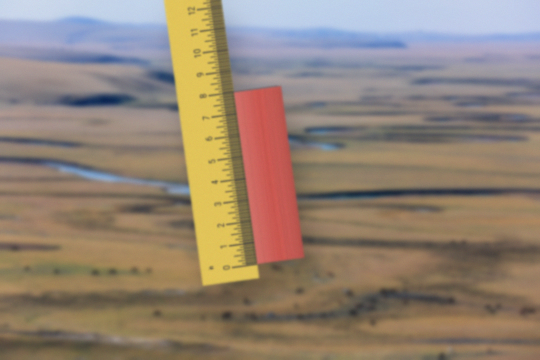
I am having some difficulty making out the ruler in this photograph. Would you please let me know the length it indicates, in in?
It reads 8 in
